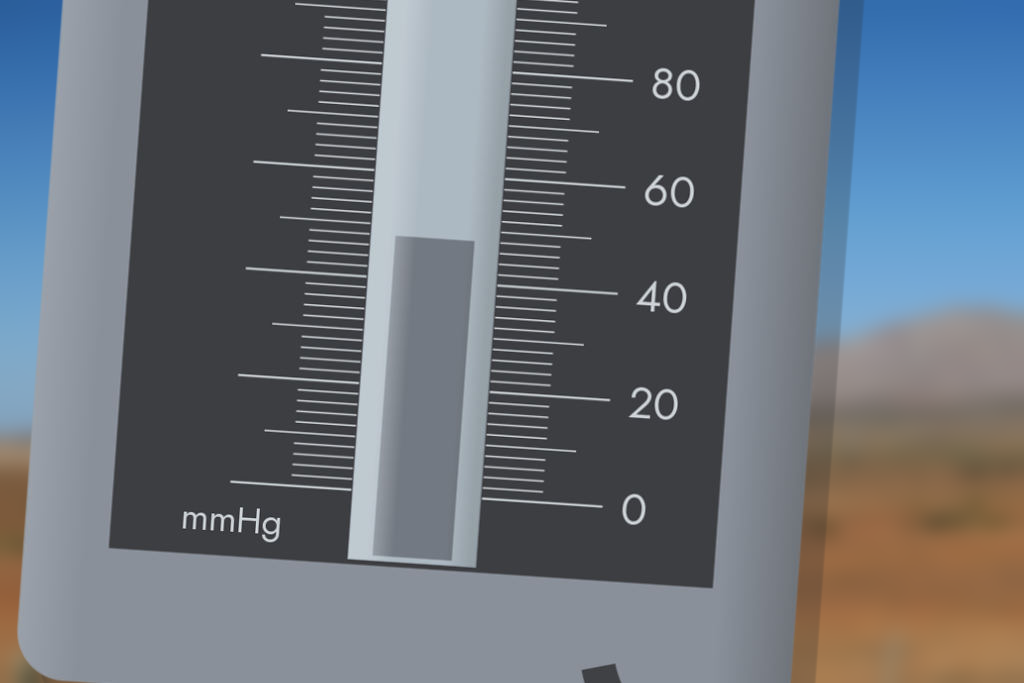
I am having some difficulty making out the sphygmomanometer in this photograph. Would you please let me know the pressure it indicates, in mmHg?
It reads 48 mmHg
